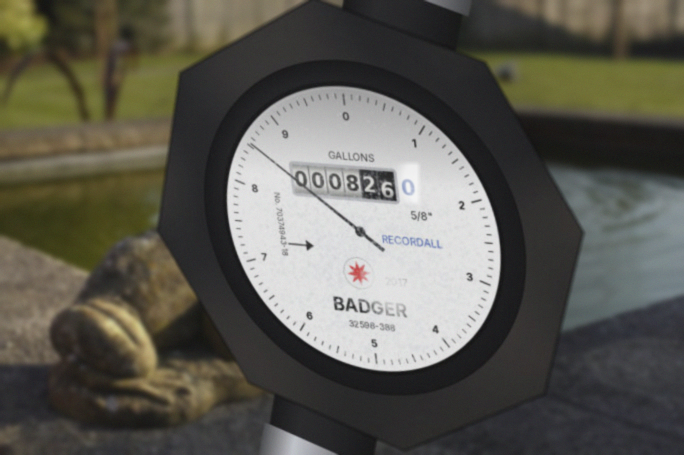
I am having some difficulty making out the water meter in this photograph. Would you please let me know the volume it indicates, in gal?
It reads 8258.5 gal
